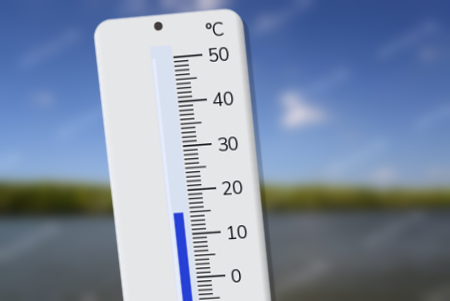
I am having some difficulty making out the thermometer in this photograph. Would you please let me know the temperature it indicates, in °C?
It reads 15 °C
